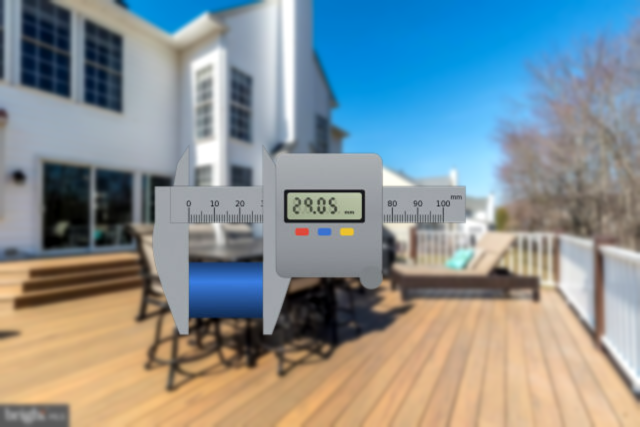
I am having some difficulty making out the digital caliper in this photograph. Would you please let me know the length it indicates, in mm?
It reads 29.05 mm
